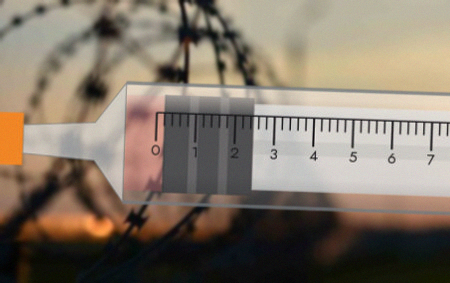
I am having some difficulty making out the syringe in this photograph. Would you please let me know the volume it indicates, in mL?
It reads 0.2 mL
